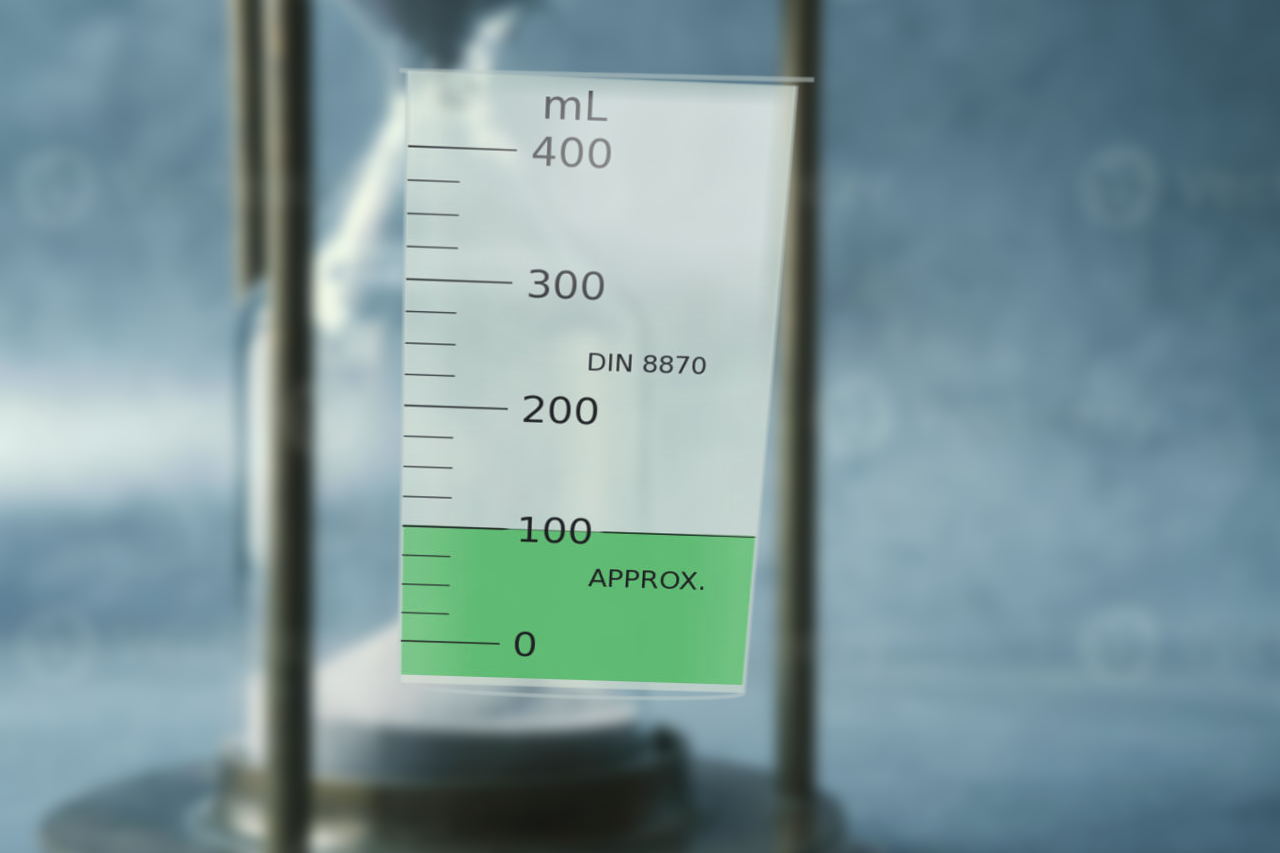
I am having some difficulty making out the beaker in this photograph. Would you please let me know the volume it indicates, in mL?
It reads 100 mL
